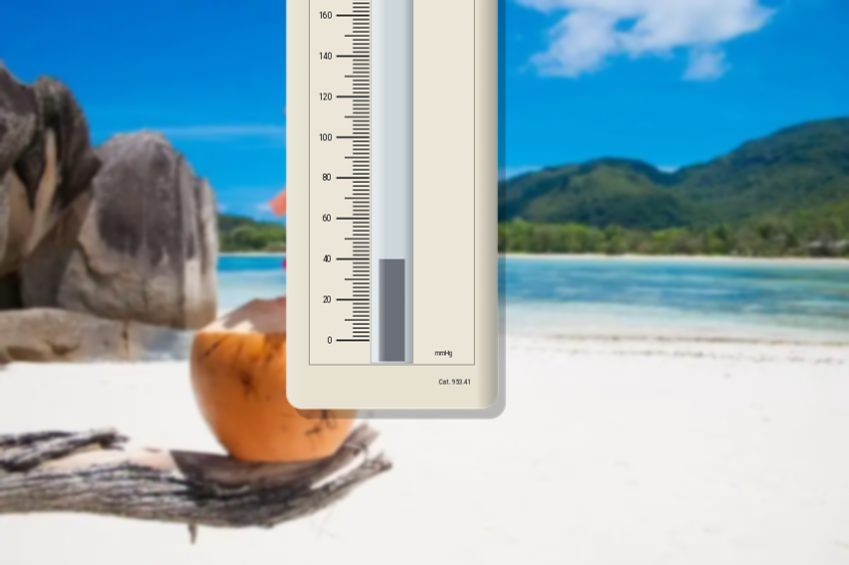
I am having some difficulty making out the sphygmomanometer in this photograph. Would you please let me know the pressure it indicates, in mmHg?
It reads 40 mmHg
